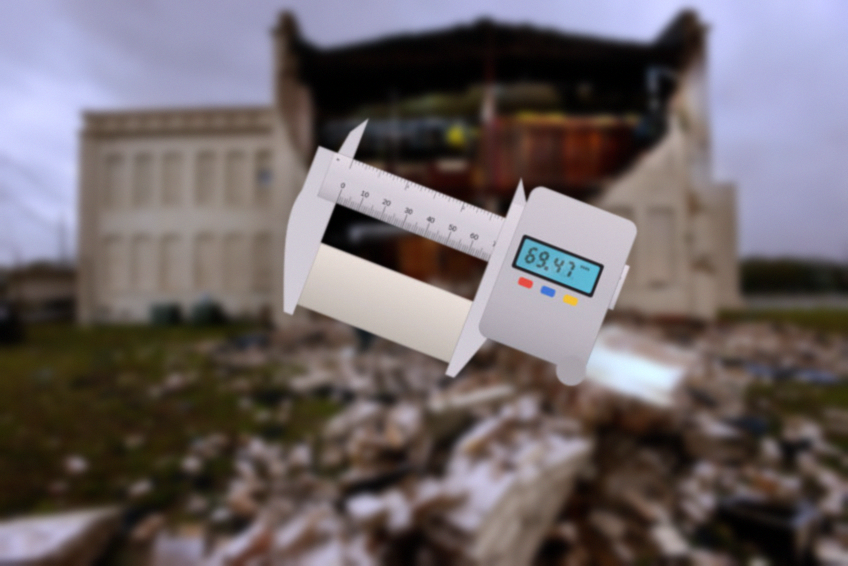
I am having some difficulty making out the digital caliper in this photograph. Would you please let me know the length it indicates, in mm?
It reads 69.47 mm
